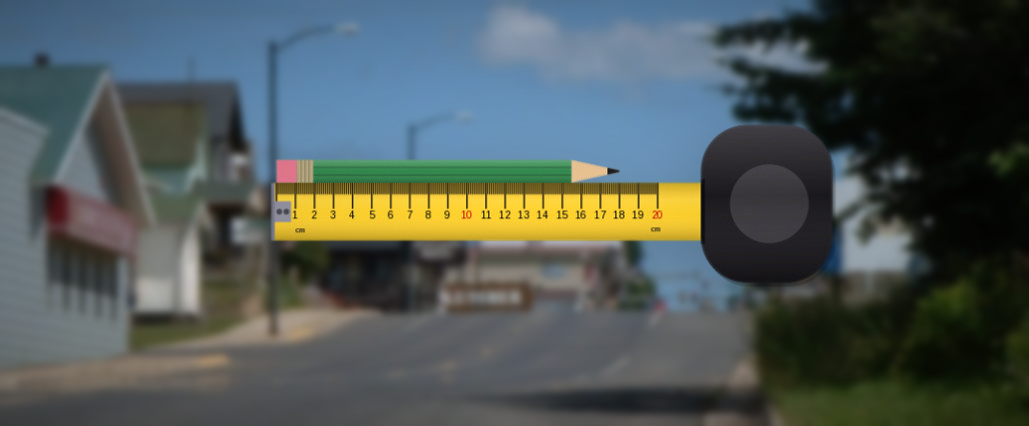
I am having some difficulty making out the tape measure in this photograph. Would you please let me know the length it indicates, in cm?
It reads 18 cm
